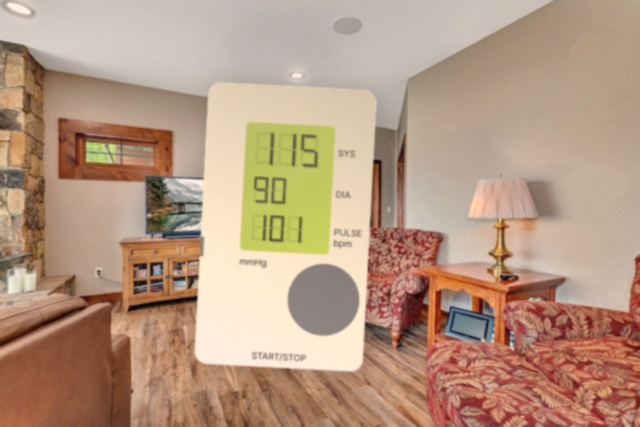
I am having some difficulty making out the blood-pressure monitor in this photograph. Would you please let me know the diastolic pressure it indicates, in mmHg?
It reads 90 mmHg
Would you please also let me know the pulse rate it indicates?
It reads 101 bpm
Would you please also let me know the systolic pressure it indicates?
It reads 115 mmHg
